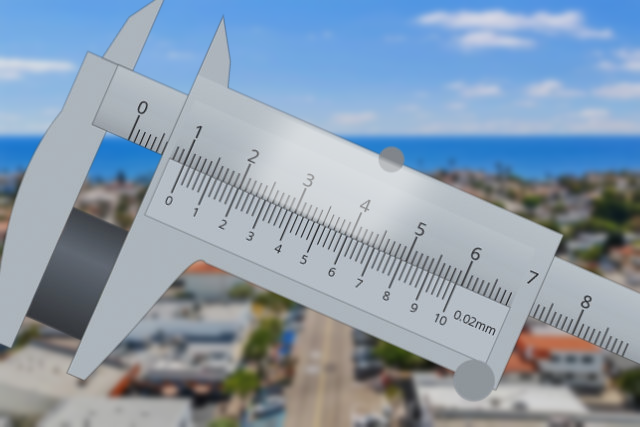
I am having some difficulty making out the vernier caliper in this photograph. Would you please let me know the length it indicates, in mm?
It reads 10.0 mm
